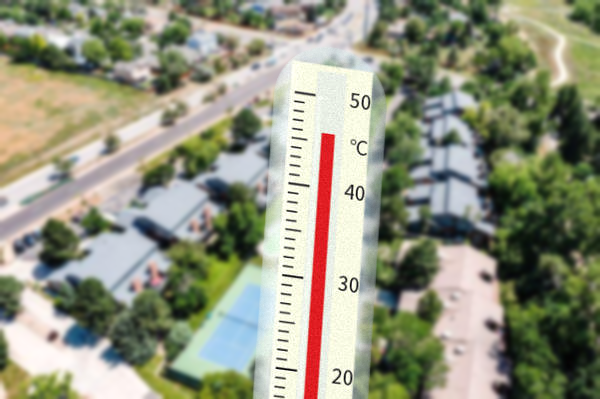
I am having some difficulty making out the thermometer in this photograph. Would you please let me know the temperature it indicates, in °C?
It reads 46 °C
